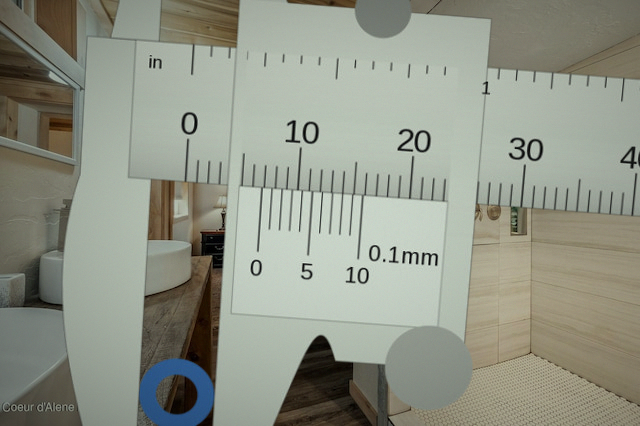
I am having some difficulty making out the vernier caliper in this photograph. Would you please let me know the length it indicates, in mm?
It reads 6.8 mm
